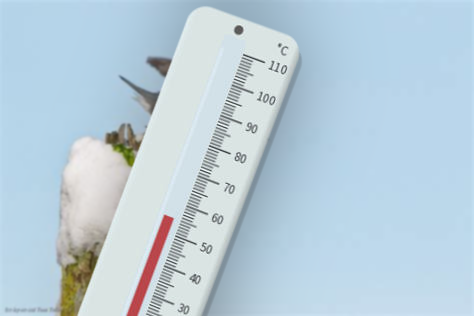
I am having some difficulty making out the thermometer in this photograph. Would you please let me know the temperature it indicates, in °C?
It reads 55 °C
